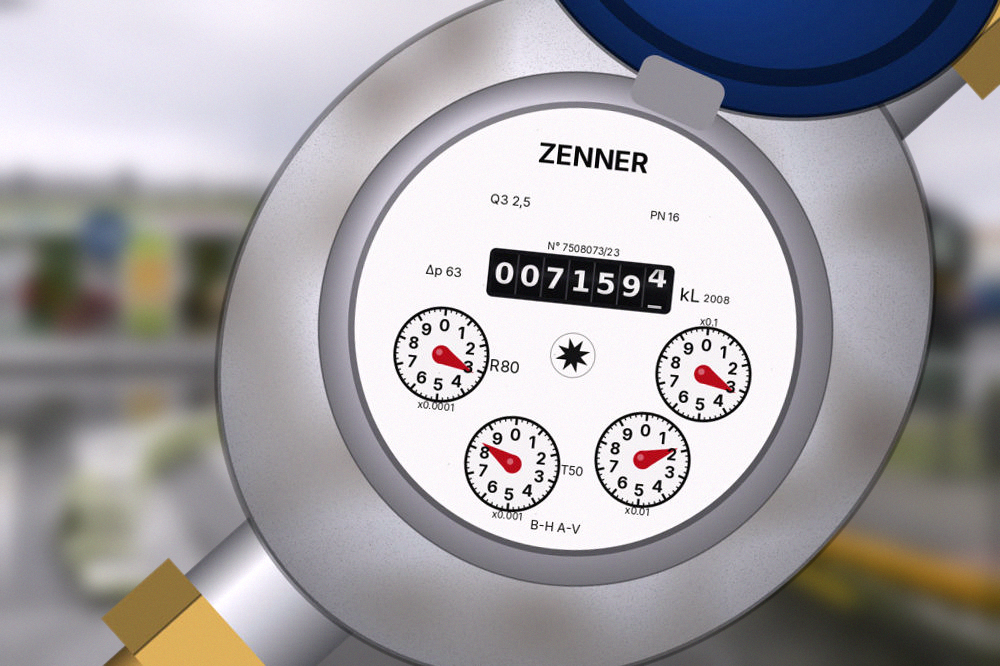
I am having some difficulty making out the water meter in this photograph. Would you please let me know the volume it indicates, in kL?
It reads 71594.3183 kL
